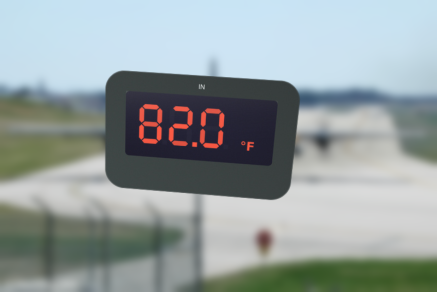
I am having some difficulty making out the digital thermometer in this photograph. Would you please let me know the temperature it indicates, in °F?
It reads 82.0 °F
